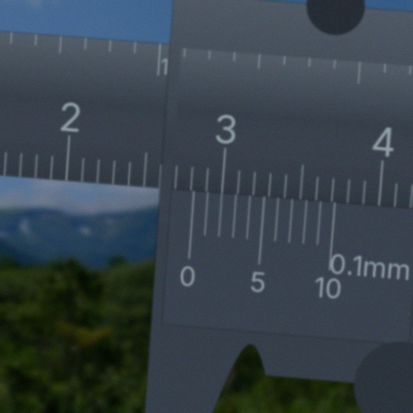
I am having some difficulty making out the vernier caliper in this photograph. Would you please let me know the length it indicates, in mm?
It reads 28.2 mm
